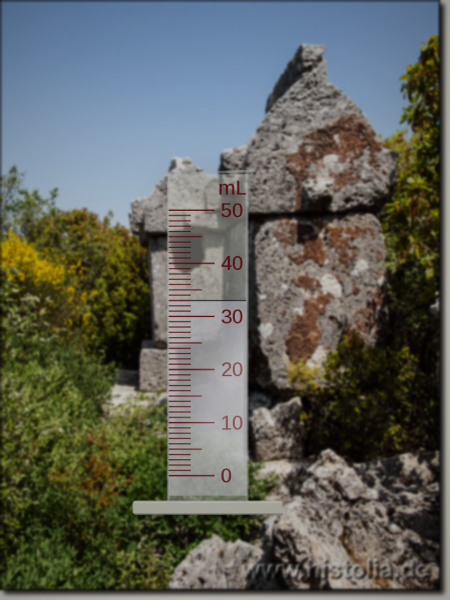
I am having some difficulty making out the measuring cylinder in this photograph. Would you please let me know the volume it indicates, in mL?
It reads 33 mL
